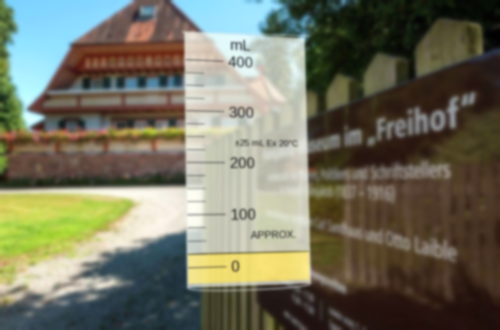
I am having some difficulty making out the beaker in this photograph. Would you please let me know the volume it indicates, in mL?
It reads 25 mL
